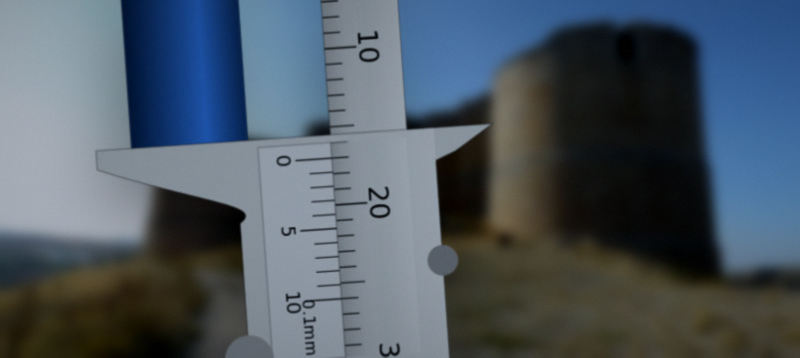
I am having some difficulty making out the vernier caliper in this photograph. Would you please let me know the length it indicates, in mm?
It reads 17.0 mm
